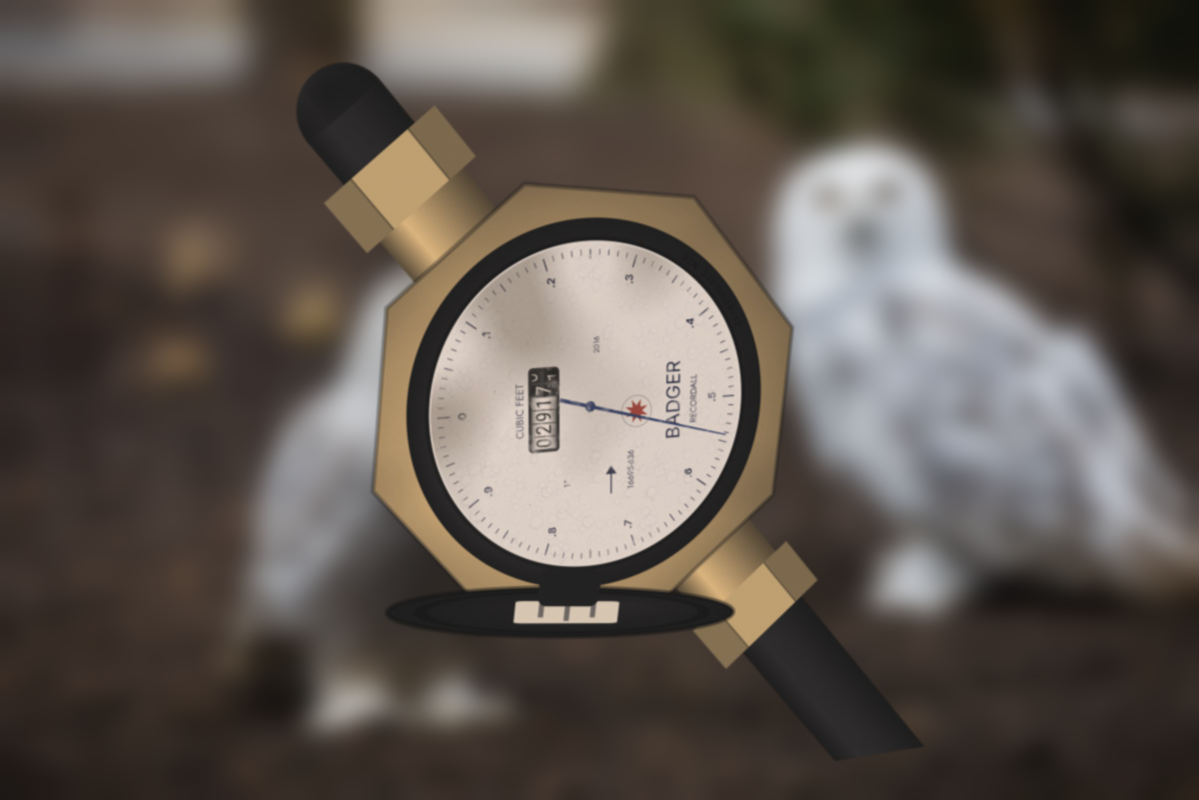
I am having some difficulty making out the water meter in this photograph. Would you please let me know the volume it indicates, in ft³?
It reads 29170.54 ft³
